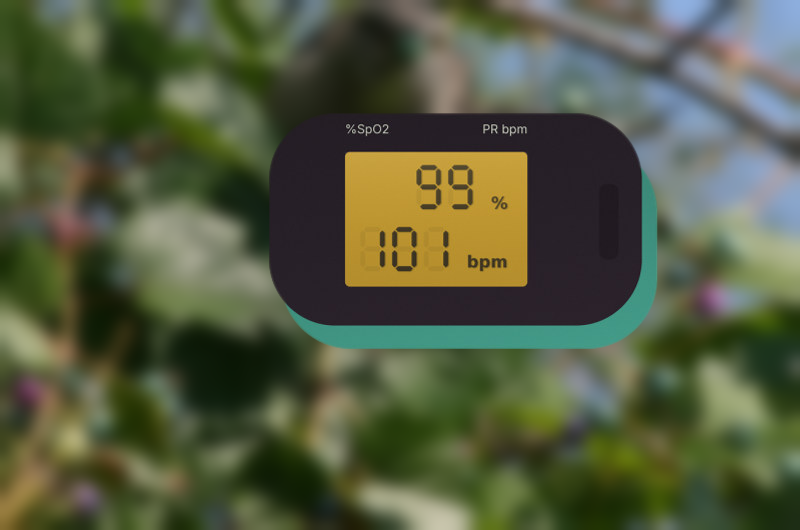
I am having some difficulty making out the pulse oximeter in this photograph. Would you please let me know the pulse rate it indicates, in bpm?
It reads 101 bpm
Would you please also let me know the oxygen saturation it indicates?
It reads 99 %
